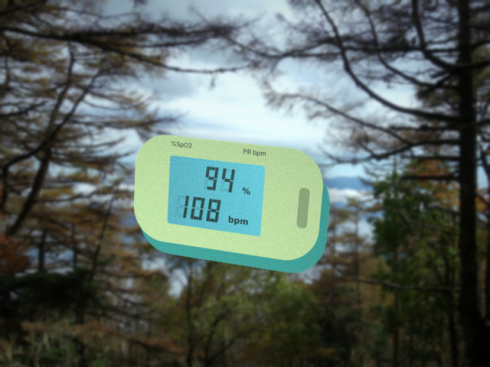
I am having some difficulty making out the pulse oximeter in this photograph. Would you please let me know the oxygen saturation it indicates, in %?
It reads 94 %
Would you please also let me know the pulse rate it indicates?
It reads 108 bpm
